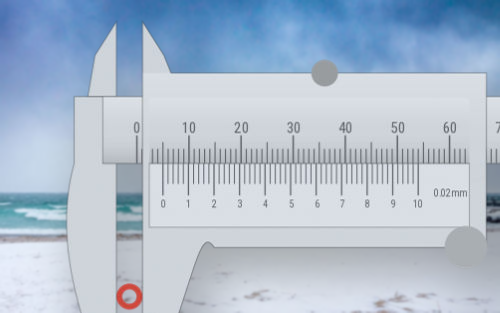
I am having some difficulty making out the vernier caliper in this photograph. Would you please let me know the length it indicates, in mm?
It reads 5.0 mm
